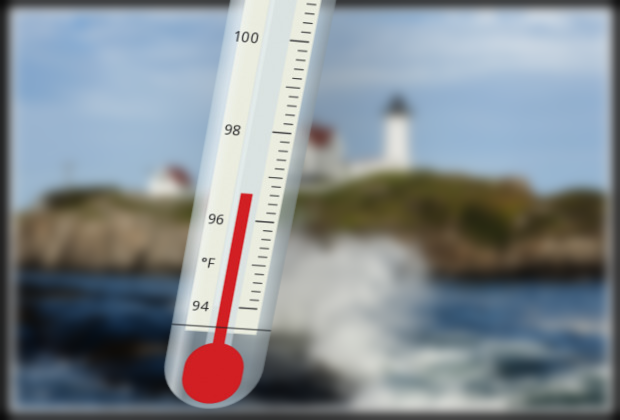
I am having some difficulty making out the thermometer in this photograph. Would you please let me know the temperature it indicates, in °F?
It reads 96.6 °F
